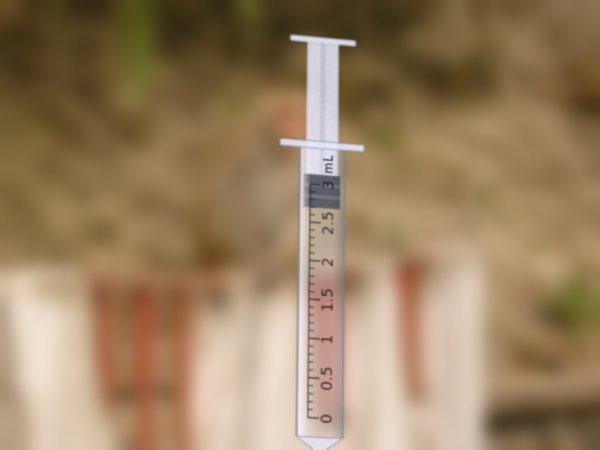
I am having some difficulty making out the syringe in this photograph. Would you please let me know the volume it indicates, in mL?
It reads 2.7 mL
